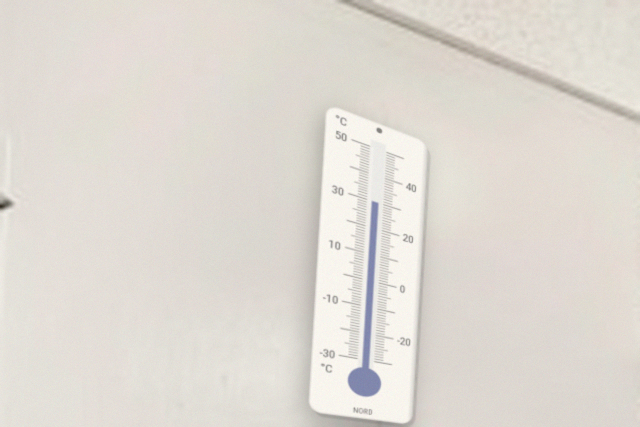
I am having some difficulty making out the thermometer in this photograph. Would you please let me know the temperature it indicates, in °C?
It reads 30 °C
